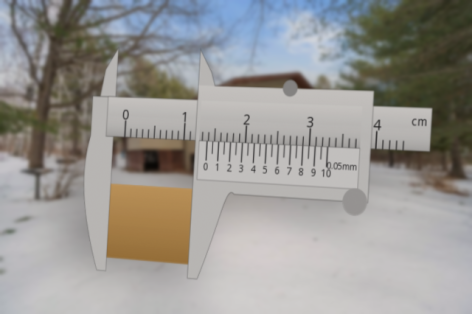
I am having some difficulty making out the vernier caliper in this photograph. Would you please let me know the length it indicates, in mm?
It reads 13.8 mm
